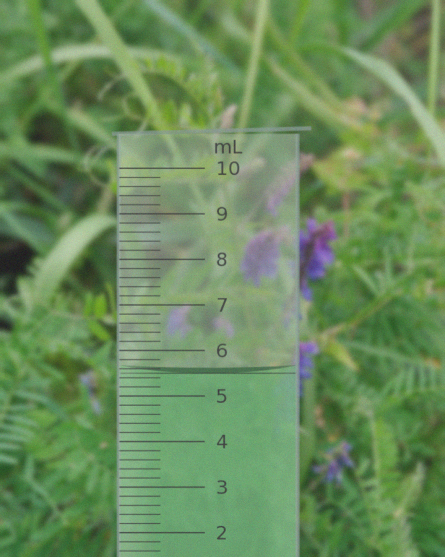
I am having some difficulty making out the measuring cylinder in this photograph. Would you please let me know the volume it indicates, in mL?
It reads 5.5 mL
